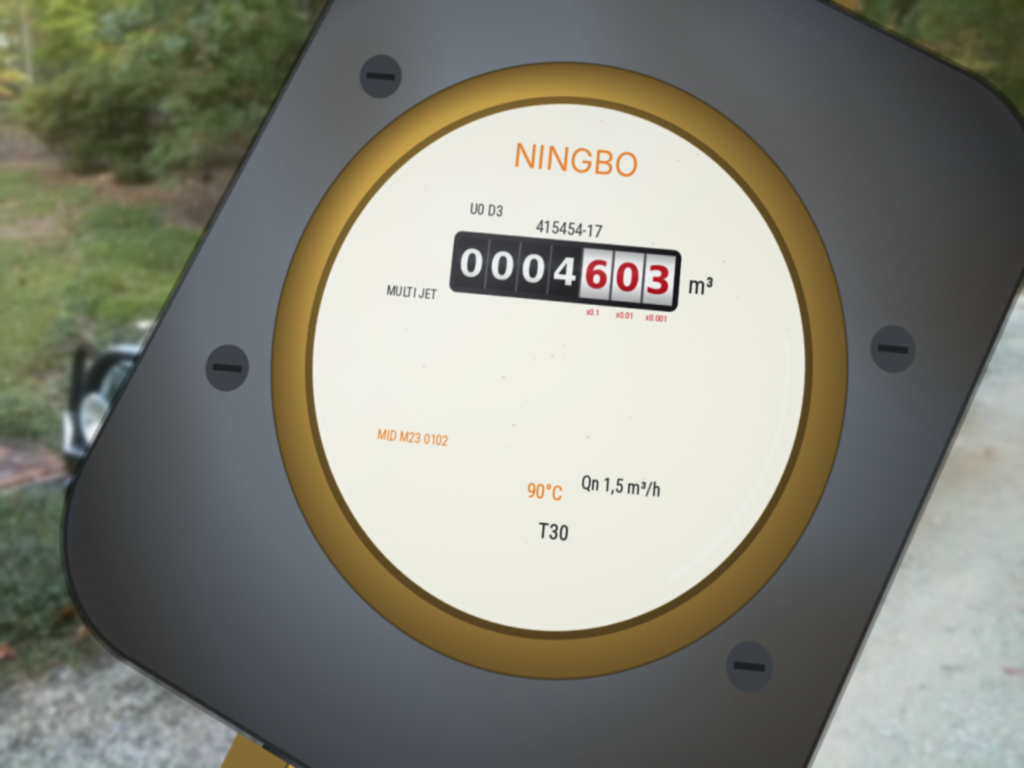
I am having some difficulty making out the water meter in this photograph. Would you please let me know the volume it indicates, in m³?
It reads 4.603 m³
